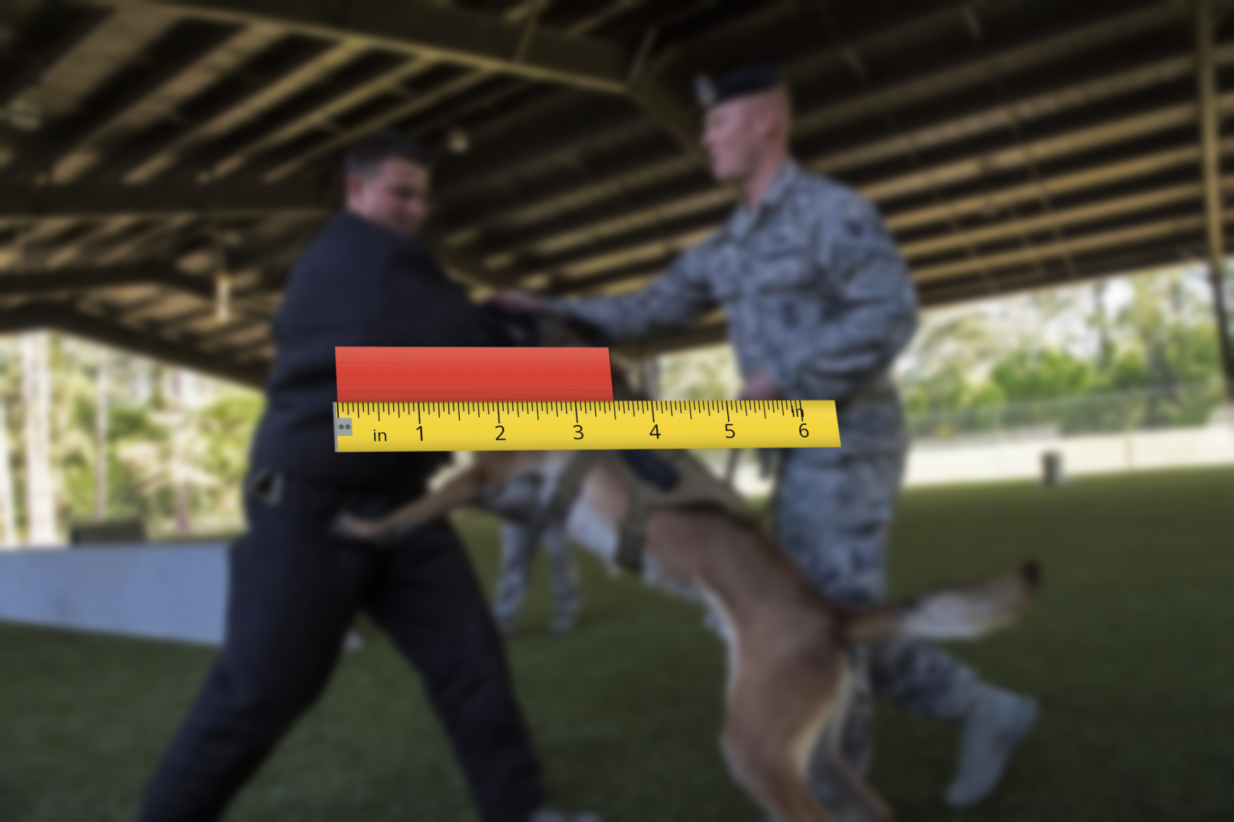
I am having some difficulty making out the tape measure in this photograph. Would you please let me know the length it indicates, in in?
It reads 3.5 in
